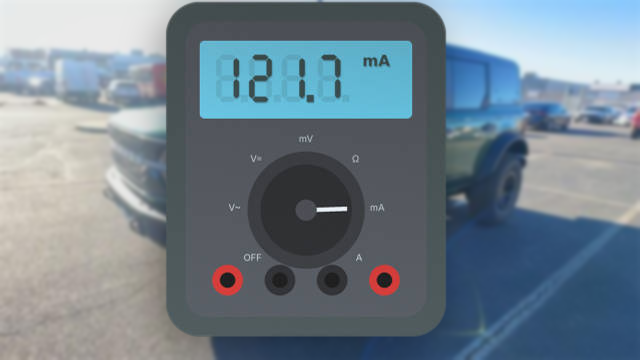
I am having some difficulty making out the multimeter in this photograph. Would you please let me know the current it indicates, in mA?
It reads 121.7 mA
